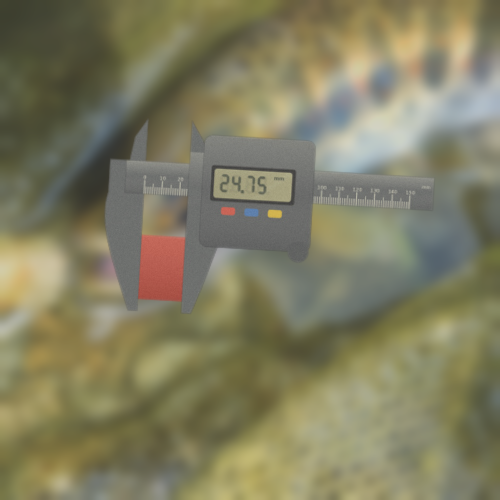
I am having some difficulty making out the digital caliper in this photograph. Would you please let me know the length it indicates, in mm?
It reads 24.75 mm
